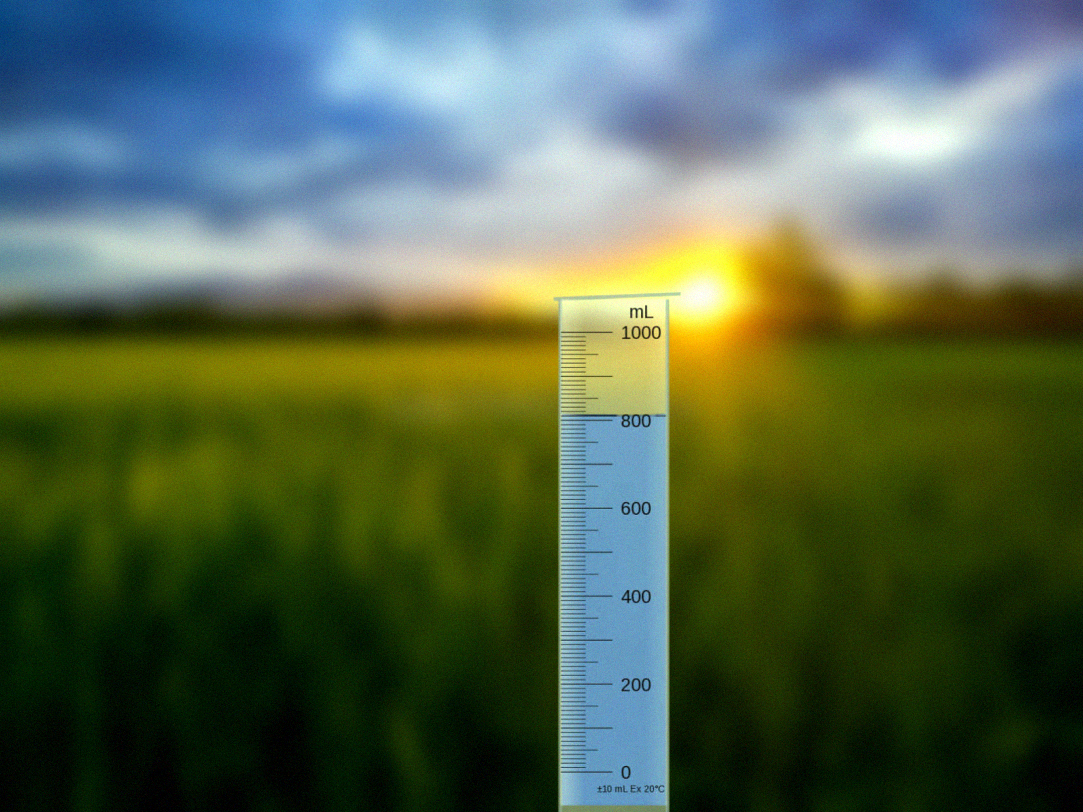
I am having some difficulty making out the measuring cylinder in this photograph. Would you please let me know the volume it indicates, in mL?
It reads 810 mL
